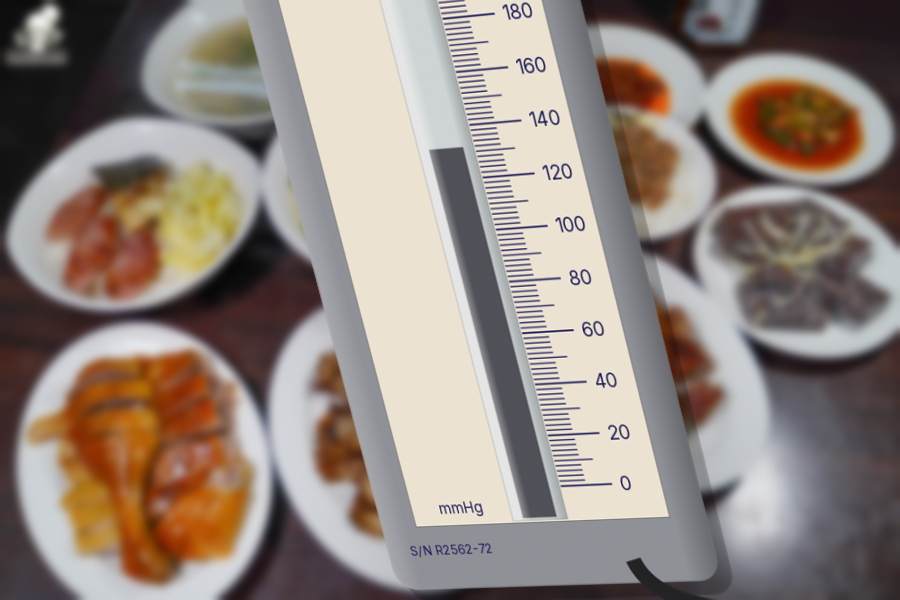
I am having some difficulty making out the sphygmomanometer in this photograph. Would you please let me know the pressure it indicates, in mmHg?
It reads 132 mmHg
